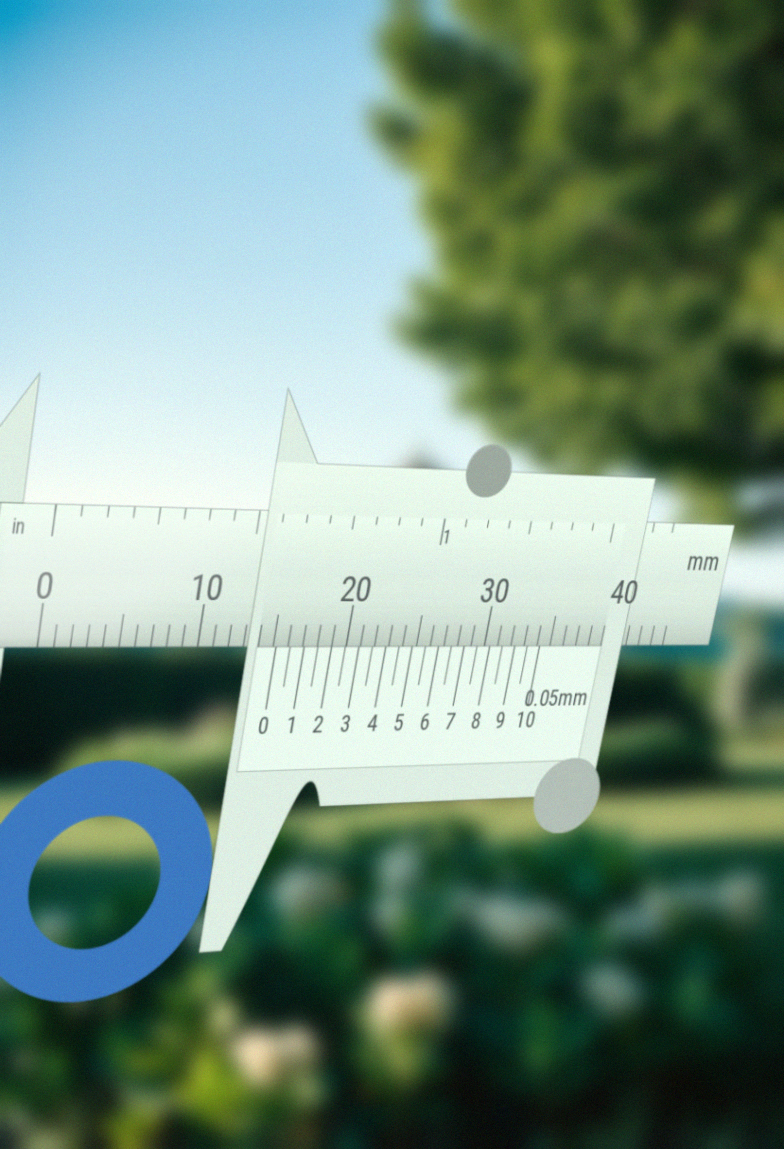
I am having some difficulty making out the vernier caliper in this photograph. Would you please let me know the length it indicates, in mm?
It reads 15.2 mm
